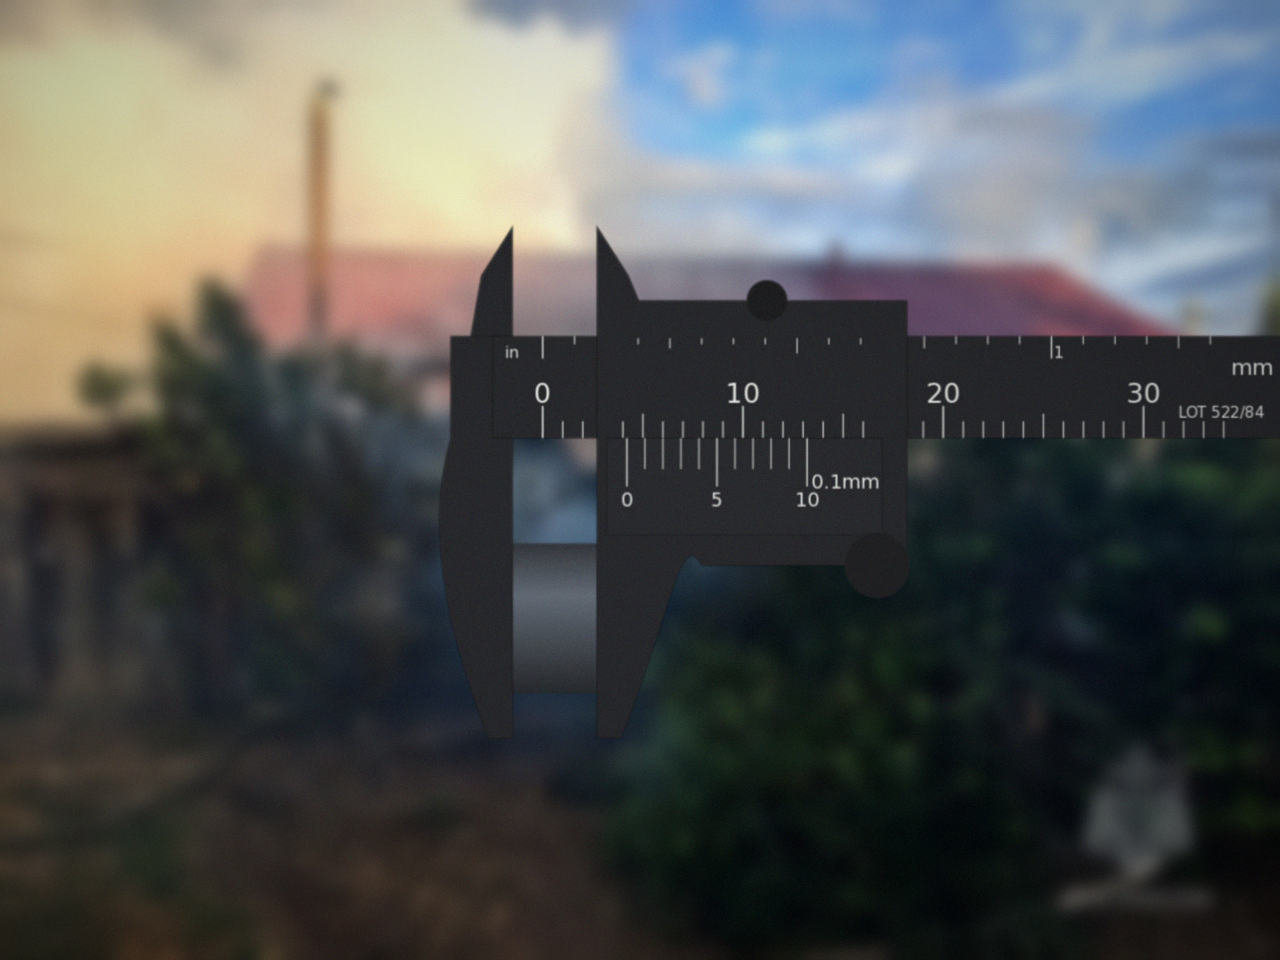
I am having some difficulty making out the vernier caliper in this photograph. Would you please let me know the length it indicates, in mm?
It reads 4.2 mm
